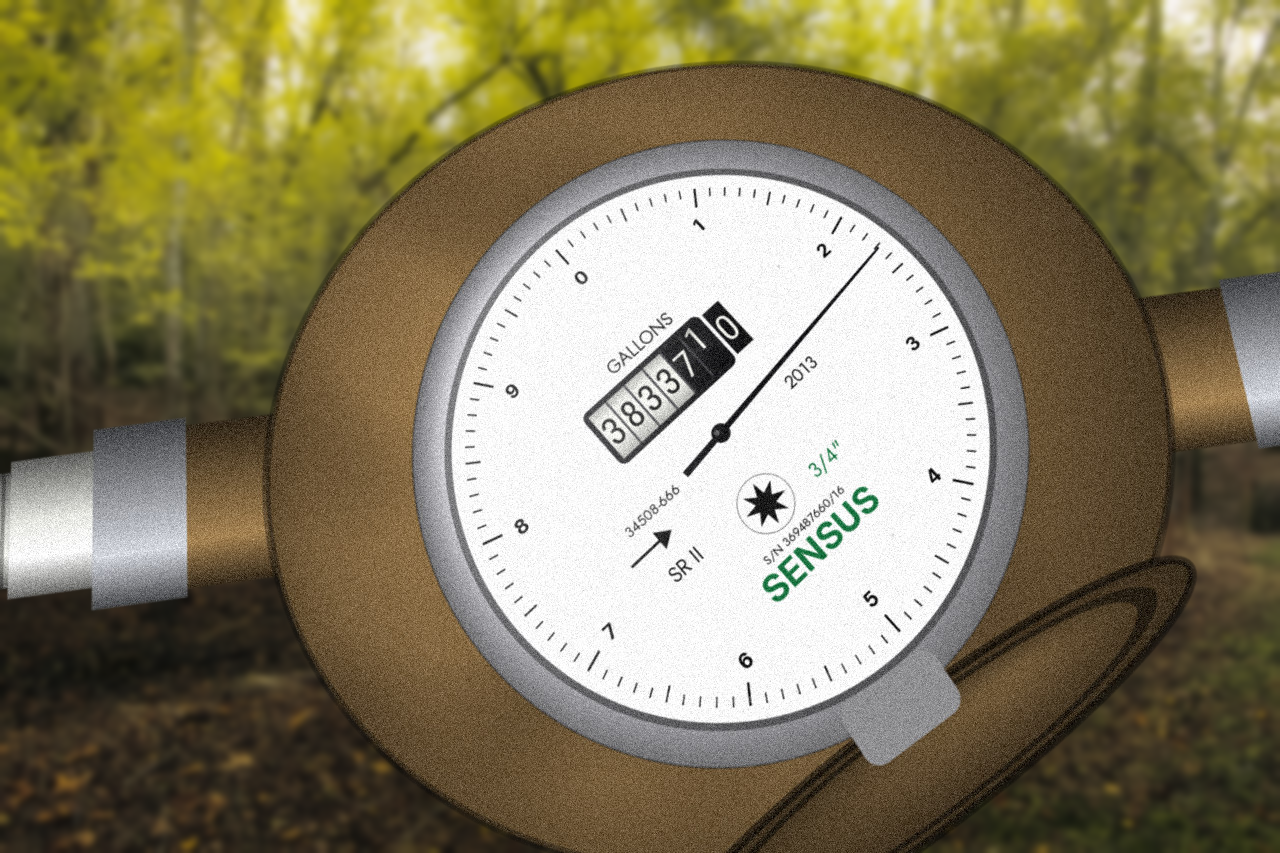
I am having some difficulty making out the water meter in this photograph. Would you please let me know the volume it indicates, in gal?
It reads 3833712.3 gal
